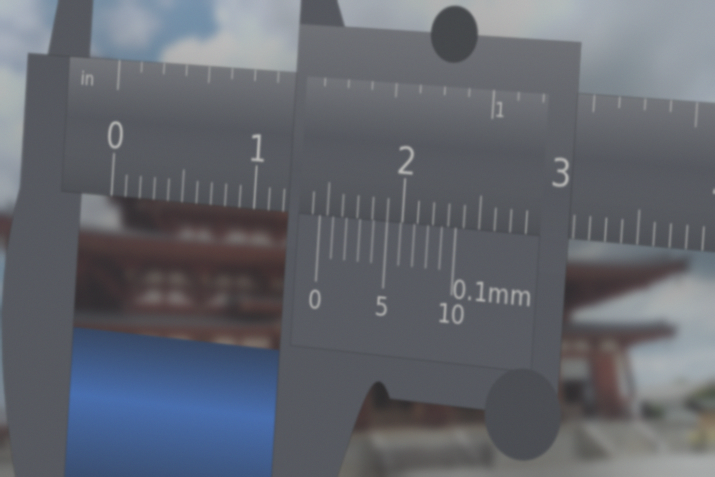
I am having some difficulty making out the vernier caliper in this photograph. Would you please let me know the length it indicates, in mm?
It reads 14.5 mm
